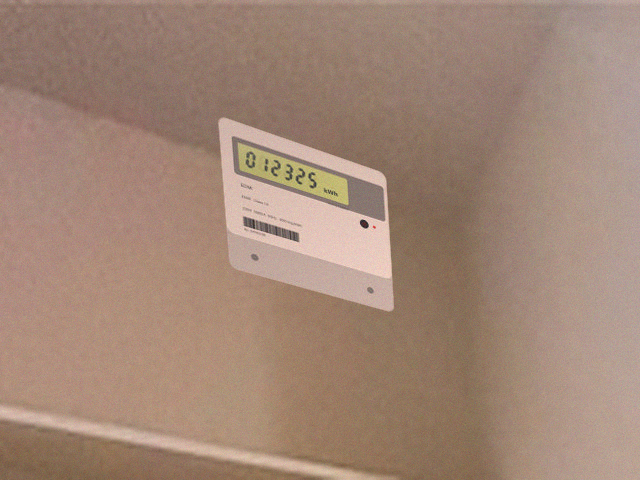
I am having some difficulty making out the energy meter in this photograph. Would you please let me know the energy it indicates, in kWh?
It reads 12325 kWh
